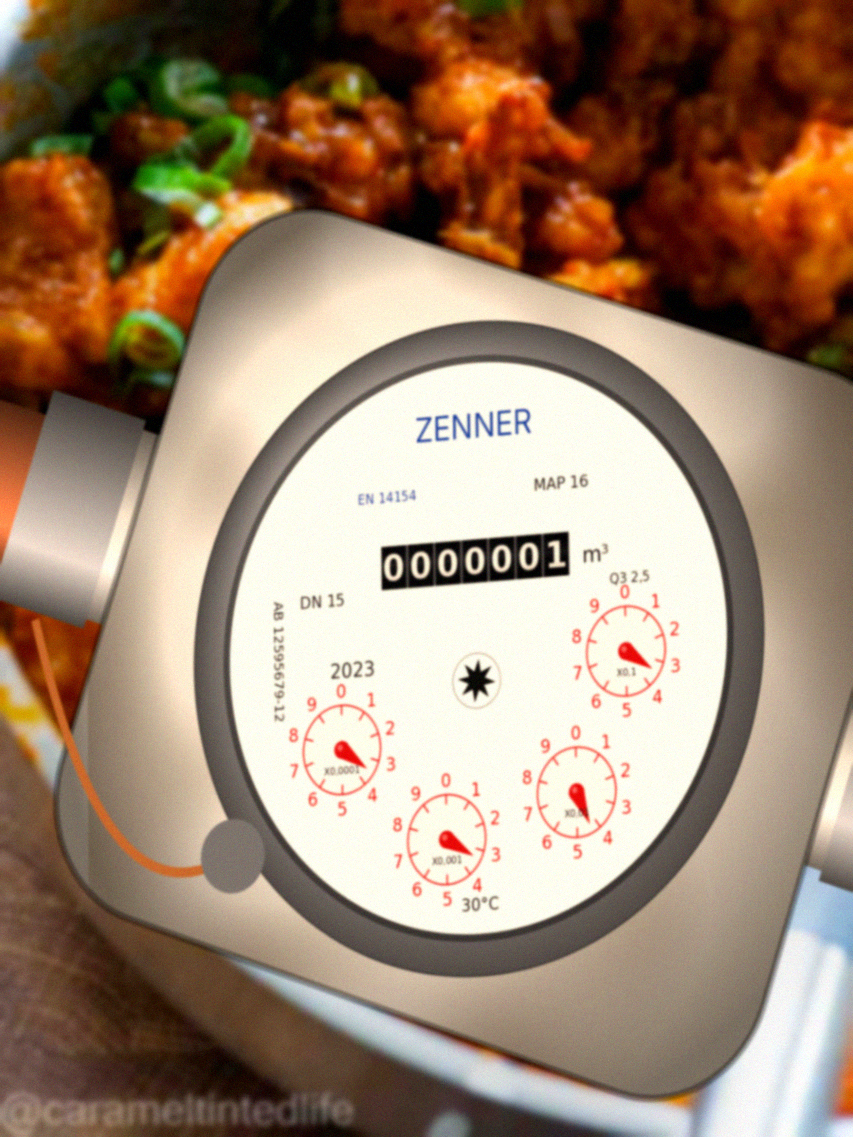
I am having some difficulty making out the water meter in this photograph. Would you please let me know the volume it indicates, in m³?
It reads 1.3433 m³
